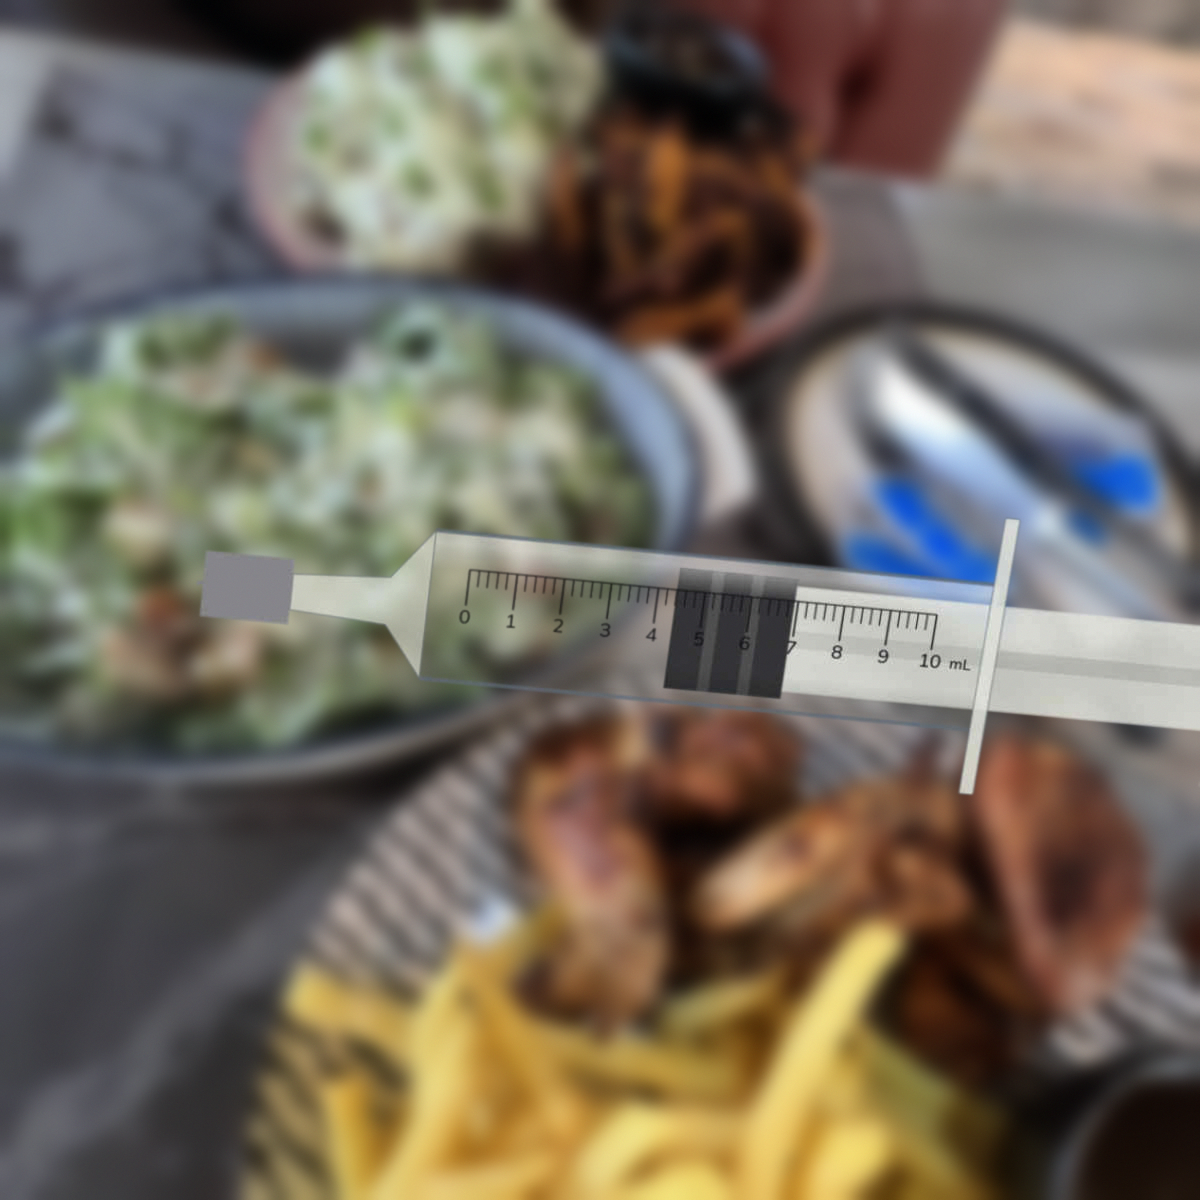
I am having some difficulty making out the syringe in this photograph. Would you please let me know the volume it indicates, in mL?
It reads 4.4 mL
